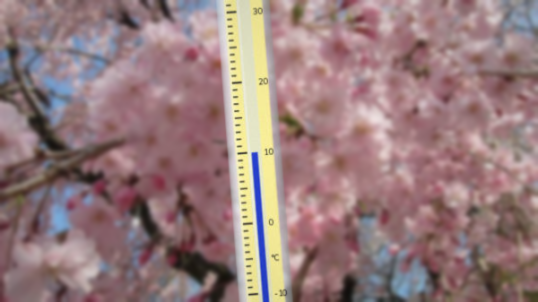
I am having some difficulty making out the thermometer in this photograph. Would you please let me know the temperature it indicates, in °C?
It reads 10 °C
